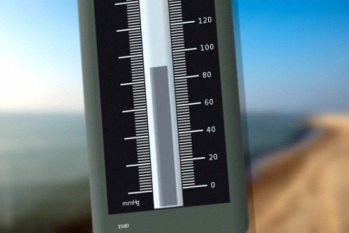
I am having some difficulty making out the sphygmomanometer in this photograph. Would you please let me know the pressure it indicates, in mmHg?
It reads 90 mmHg
